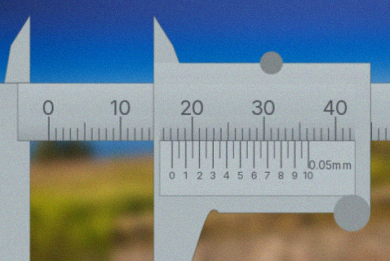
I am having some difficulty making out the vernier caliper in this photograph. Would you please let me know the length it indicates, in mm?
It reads 17.2 mm
